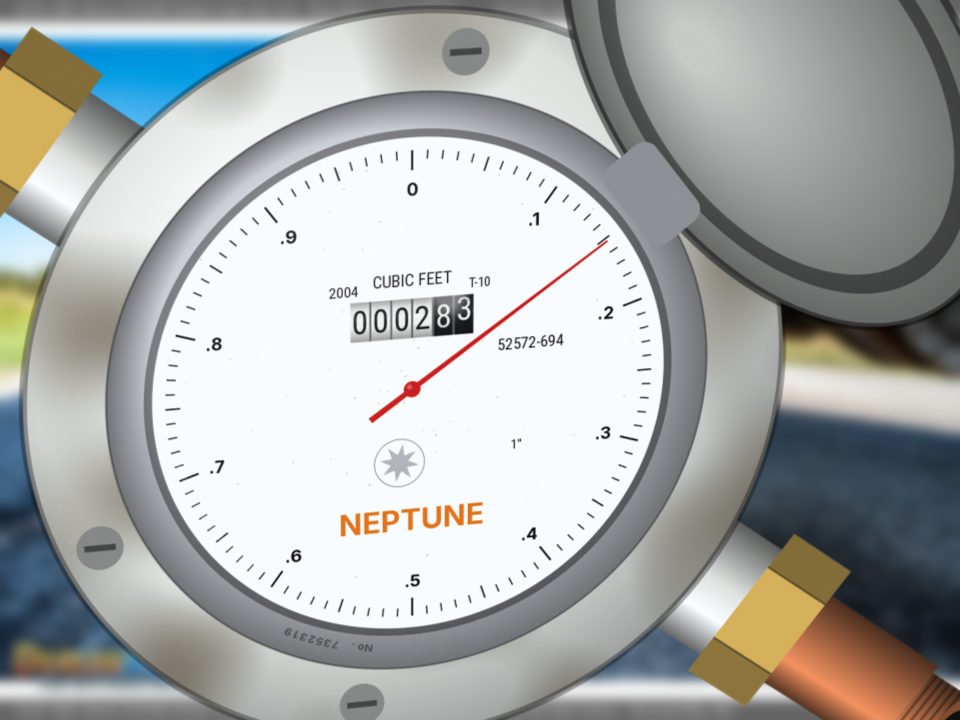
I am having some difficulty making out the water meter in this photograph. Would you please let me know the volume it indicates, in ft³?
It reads 283.15 ft³
